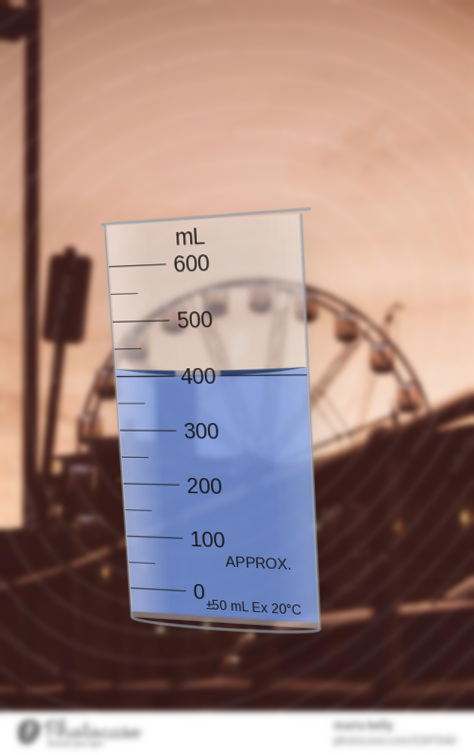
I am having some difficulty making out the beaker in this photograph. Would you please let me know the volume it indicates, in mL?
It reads 400 mL
